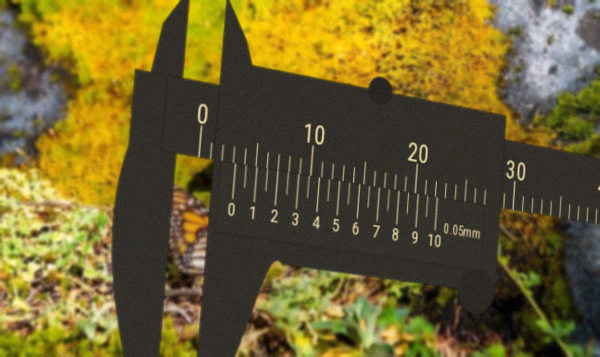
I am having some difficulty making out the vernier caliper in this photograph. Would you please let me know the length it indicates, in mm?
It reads 3.2 mm
